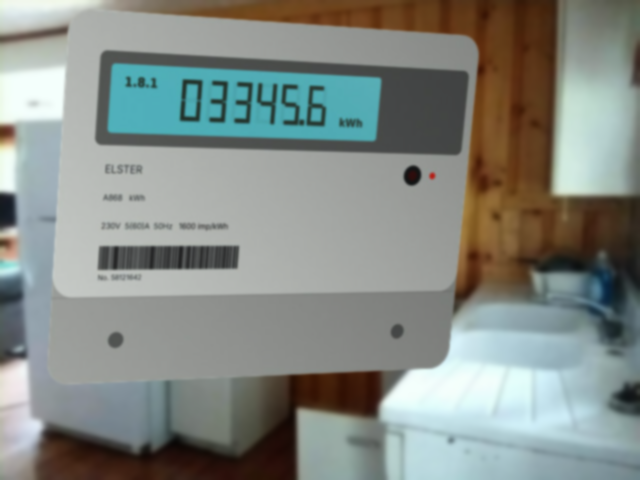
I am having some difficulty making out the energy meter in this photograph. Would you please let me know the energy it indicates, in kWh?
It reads 3345.6 kWh
